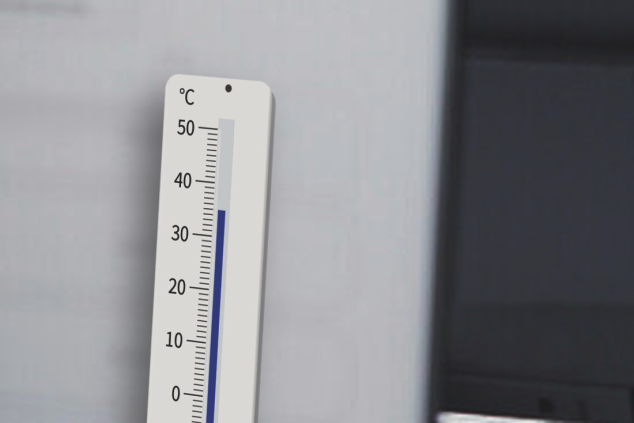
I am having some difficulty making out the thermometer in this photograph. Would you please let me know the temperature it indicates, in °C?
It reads 35 °C
